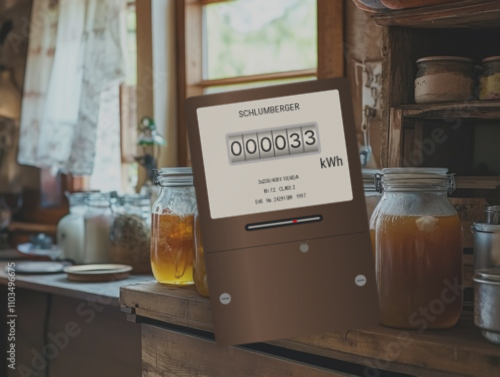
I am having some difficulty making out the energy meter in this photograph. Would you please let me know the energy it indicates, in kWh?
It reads 33 kWh
